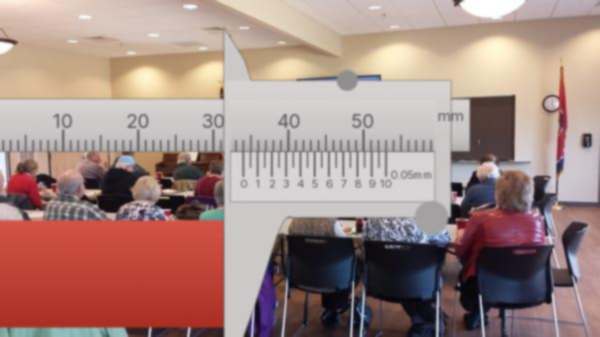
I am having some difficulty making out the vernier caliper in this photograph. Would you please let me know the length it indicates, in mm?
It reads 34.0 mm
